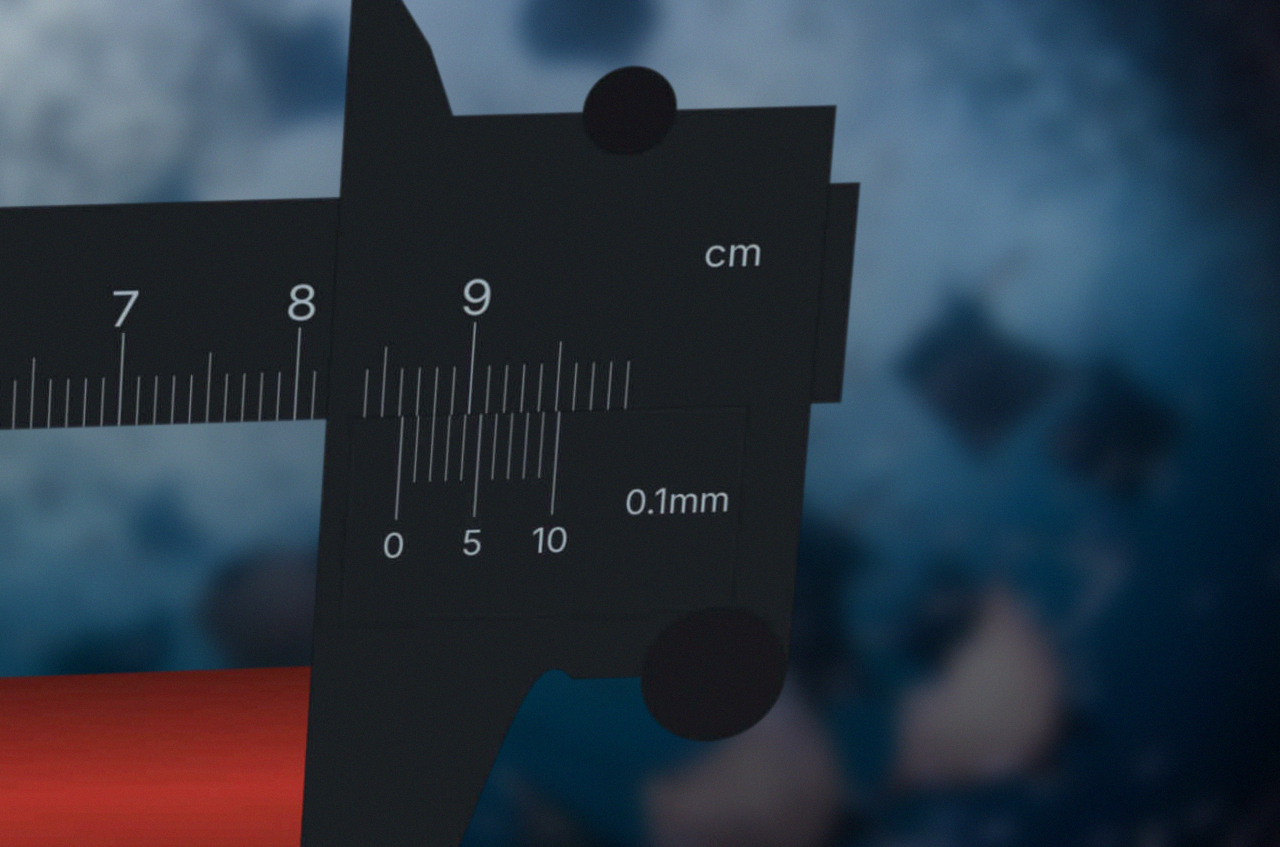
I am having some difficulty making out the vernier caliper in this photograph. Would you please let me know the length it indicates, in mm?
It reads 86.2 mm
